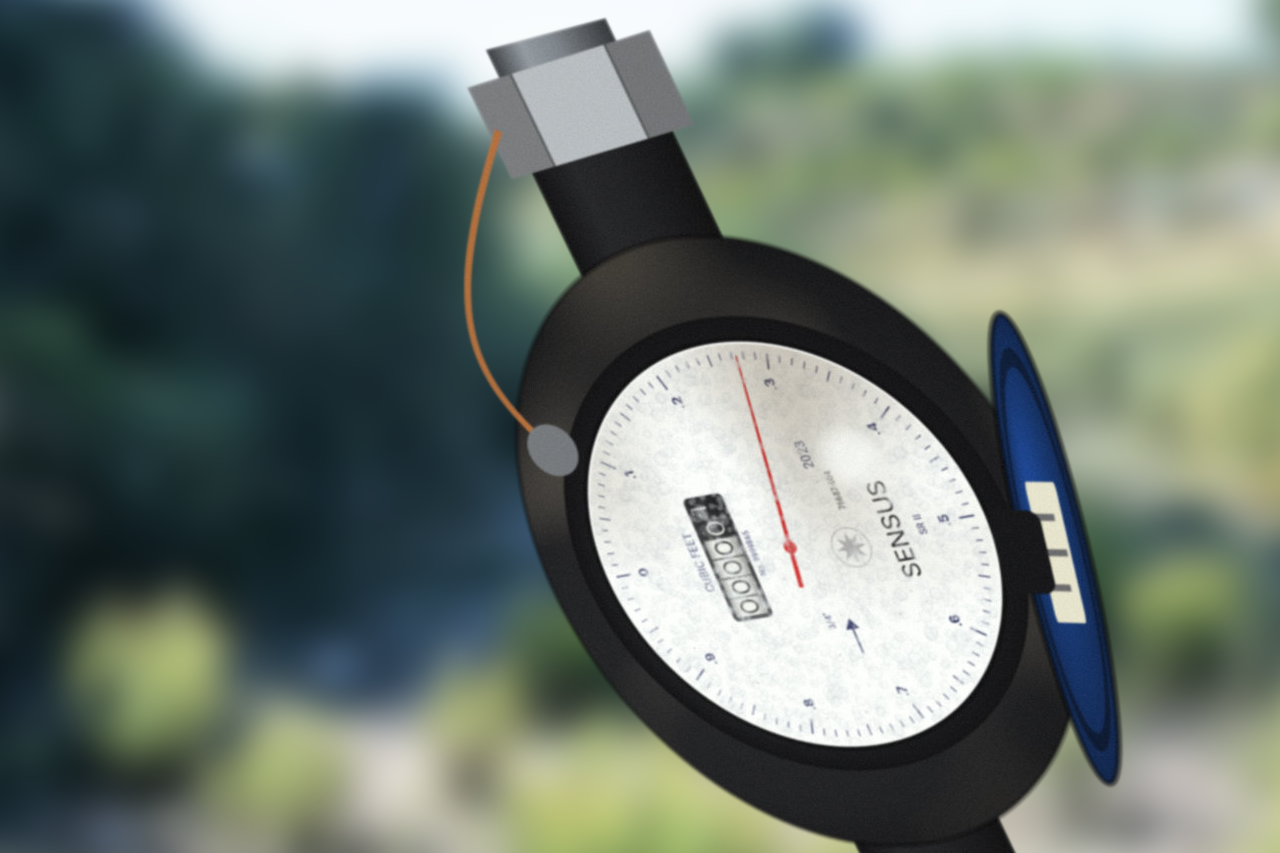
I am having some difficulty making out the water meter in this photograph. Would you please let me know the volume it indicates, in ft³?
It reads 1.27 ft³
